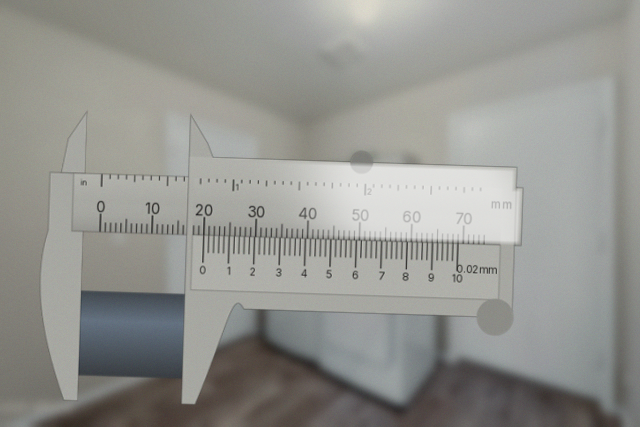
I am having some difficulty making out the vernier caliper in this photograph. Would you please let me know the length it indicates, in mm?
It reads 20.0 mm
